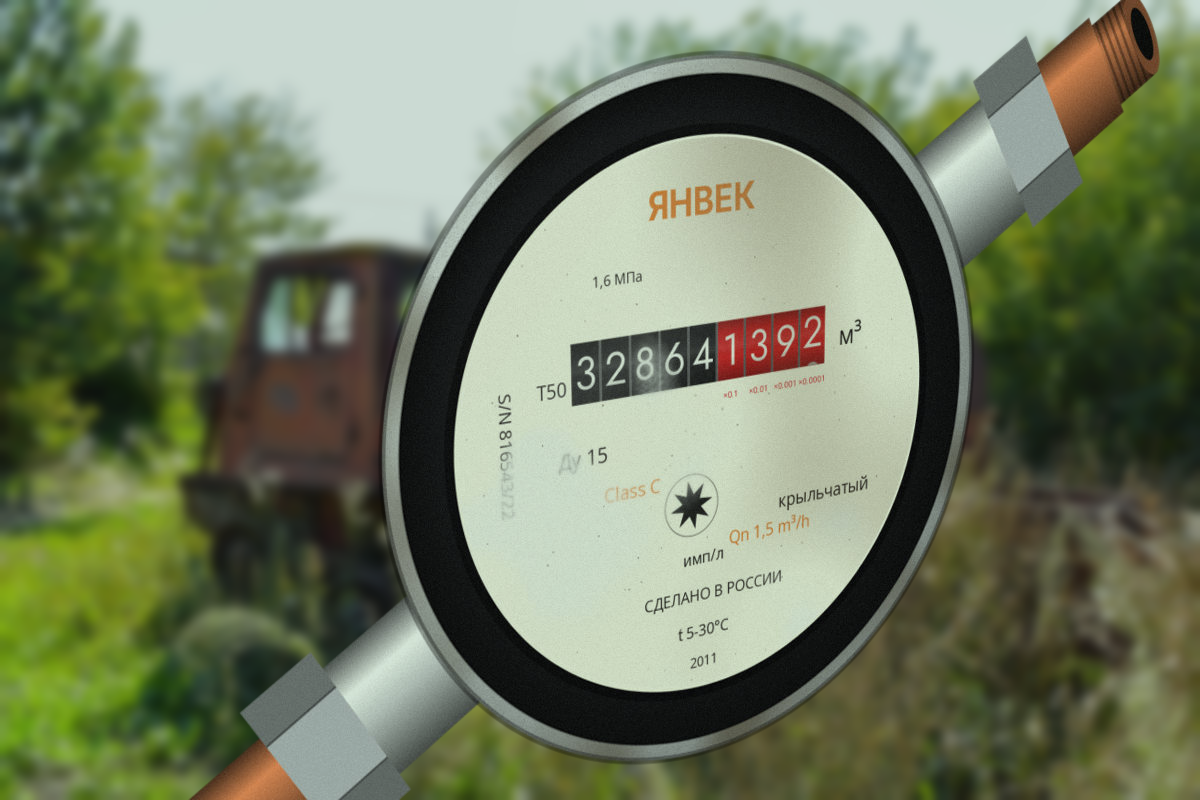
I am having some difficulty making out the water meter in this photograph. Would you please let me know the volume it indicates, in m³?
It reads 32864.1392 m³
